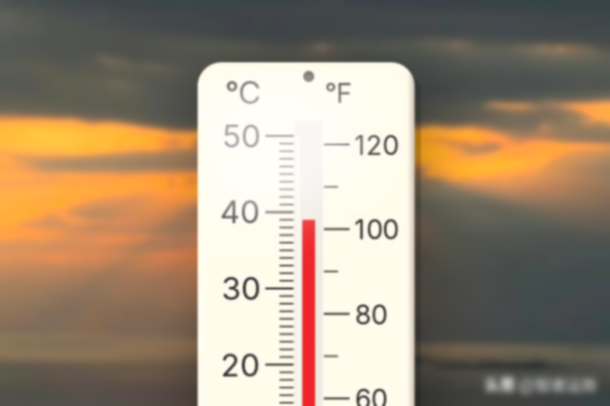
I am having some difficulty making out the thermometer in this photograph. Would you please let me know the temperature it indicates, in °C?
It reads 39 °C
